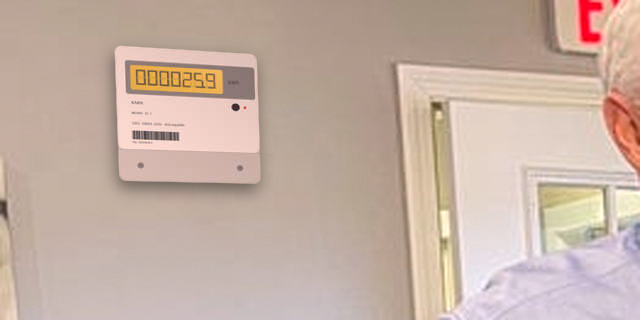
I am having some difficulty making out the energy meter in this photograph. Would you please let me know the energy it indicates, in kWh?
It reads 25.9 kWh
